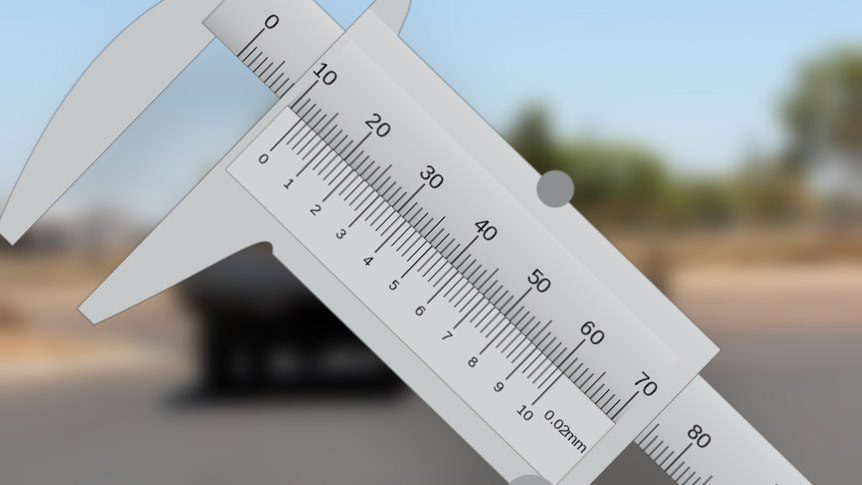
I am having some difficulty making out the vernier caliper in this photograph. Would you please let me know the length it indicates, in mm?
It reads 12.0 mm
